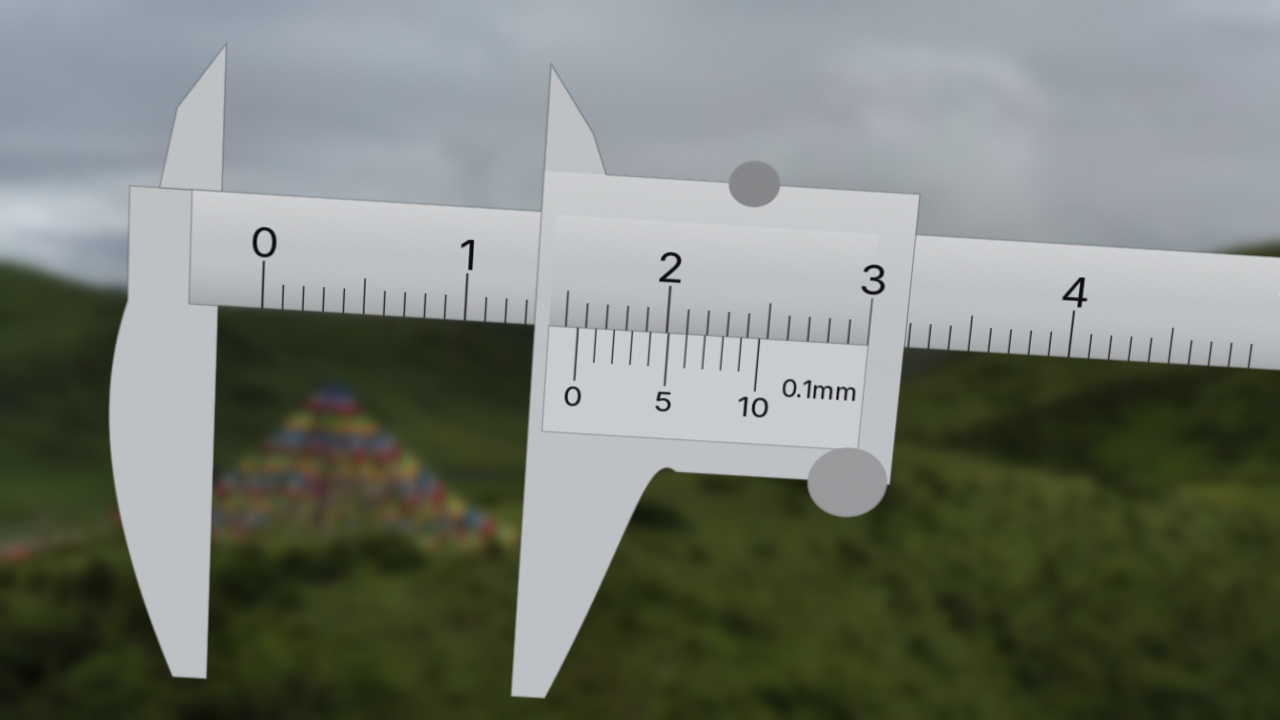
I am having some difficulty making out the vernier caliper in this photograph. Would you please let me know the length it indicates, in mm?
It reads 15.6 mm
